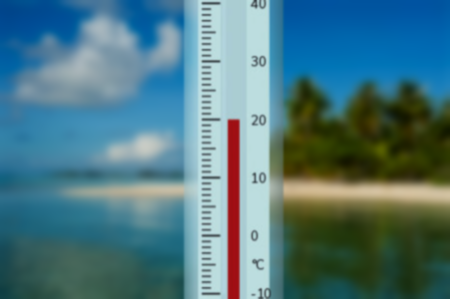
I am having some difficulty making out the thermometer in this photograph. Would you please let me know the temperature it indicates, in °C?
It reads 20 °C
